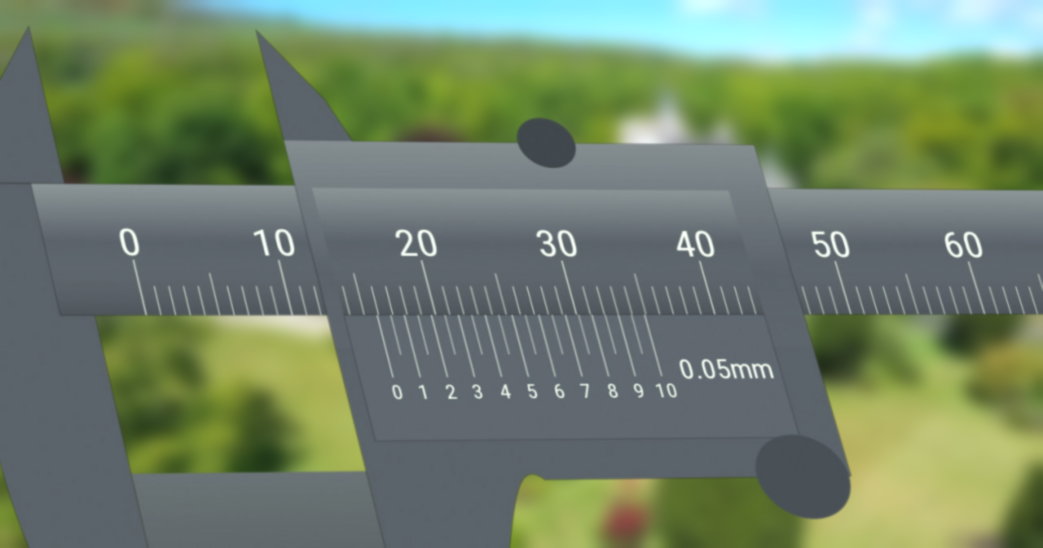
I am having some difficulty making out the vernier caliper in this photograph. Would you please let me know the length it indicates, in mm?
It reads 15.9 mm
